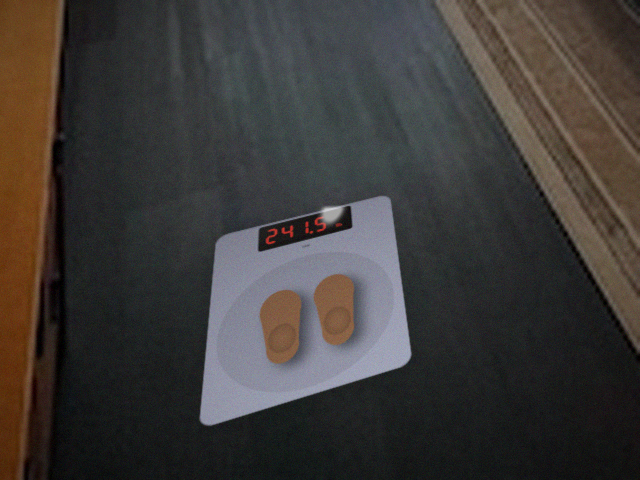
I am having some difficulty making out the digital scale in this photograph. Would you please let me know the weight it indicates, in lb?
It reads 241.5 lb
